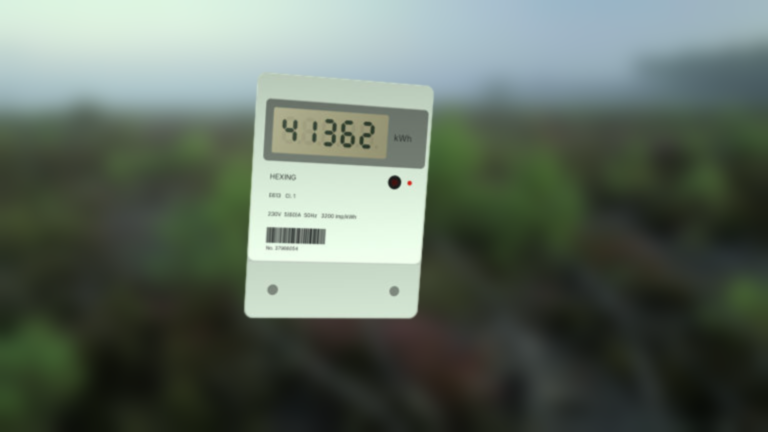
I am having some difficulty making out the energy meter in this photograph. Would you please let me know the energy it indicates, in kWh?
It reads 41362 kWh
